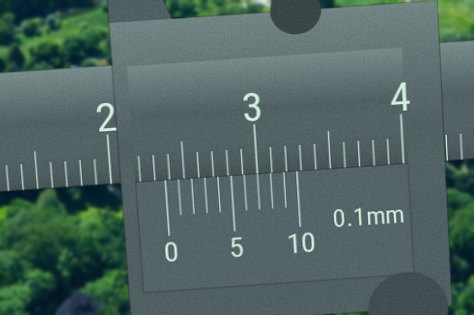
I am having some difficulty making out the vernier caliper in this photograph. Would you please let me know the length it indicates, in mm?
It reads 23.7 mm
